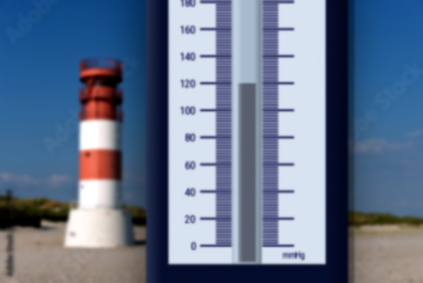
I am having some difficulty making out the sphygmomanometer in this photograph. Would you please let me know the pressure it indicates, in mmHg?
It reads 120 mmHg
